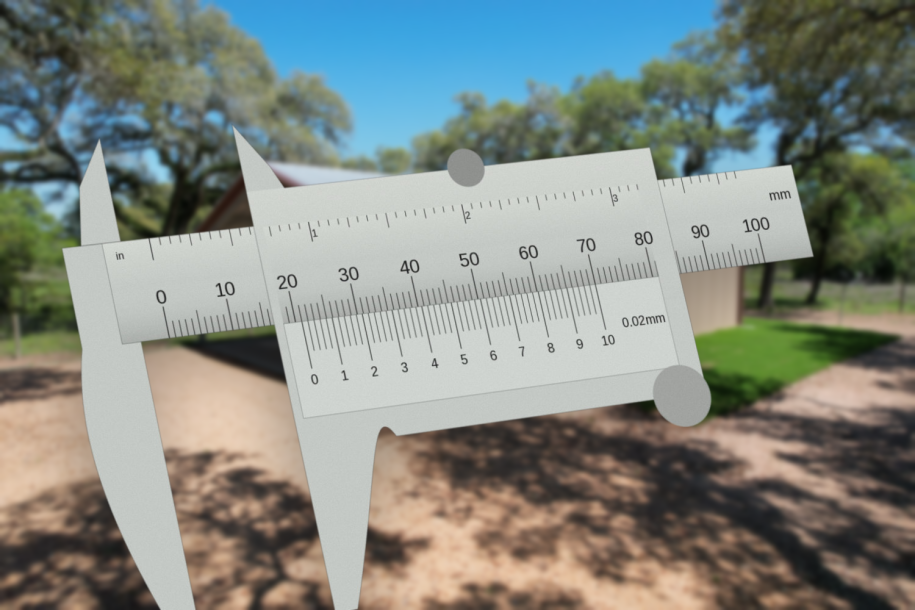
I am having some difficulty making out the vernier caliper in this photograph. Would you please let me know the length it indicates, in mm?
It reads 21.0 mm
